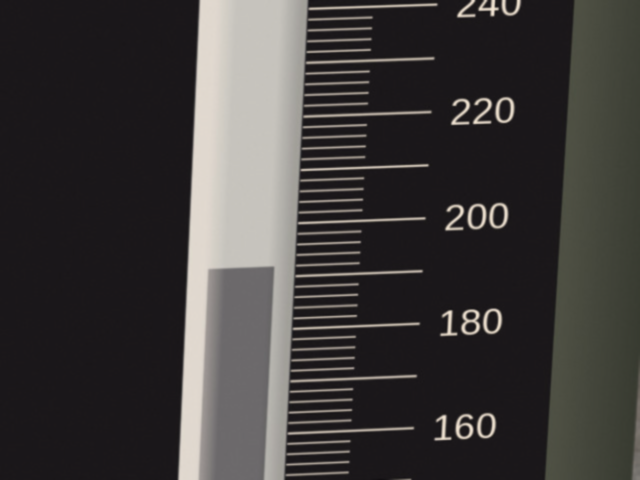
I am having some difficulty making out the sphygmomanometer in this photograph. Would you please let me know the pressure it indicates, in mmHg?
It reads 192 mmHg
